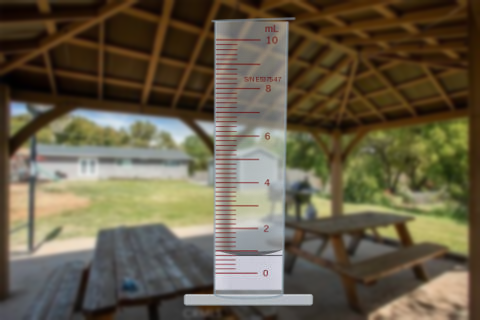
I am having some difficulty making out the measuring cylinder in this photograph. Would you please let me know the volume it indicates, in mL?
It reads 0.8 mL
